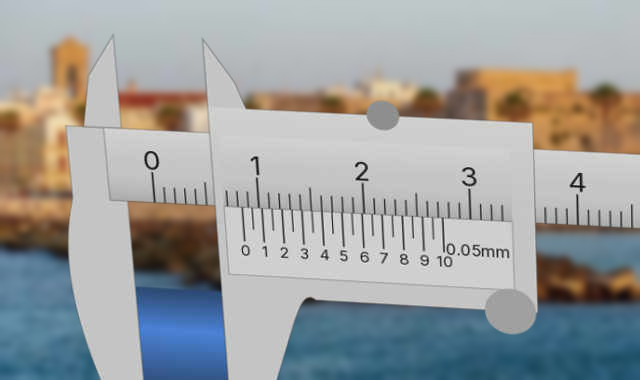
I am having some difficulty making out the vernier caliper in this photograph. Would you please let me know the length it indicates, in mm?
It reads 8.4 mm
